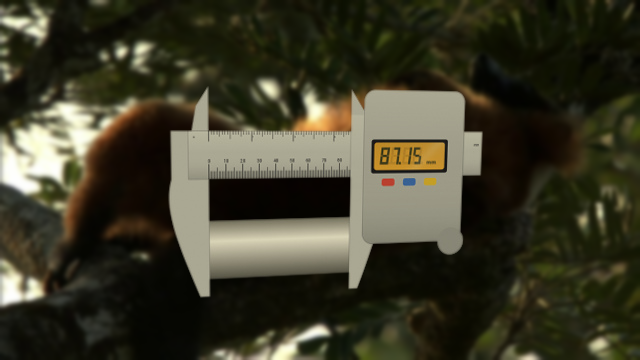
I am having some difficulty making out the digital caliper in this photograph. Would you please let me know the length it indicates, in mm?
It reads 87.15 mm
